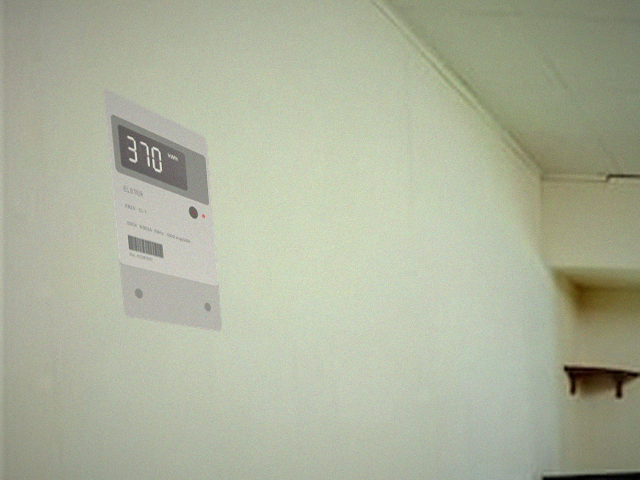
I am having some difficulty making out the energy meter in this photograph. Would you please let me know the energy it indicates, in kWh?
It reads 370 kWh
